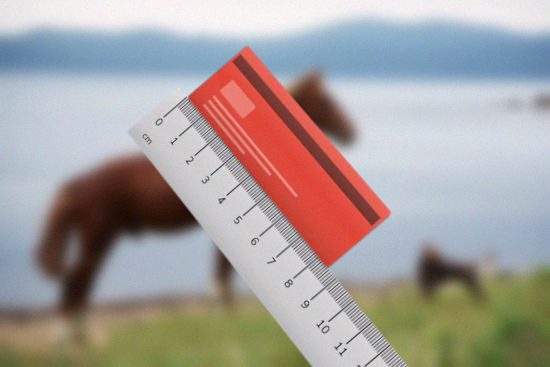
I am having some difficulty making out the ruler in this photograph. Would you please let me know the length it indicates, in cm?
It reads 8.5 cm
